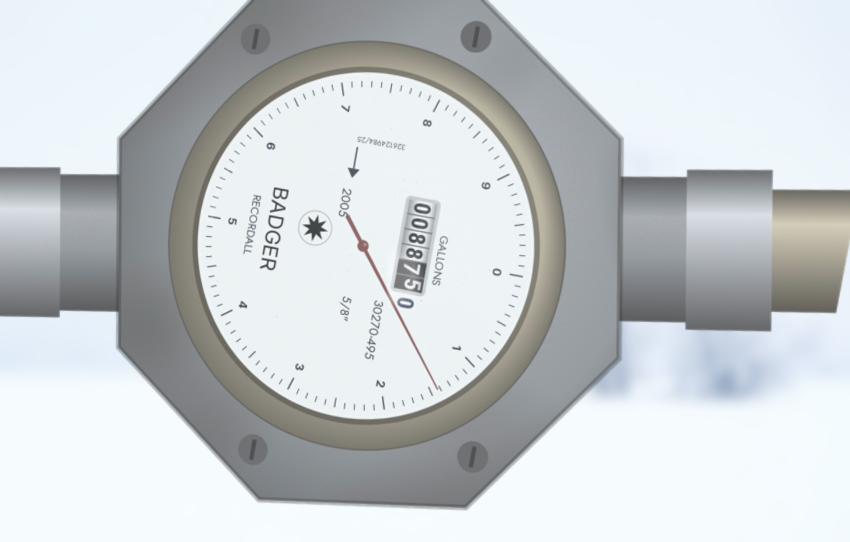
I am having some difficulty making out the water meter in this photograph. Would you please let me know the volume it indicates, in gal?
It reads 88751.4 gal
